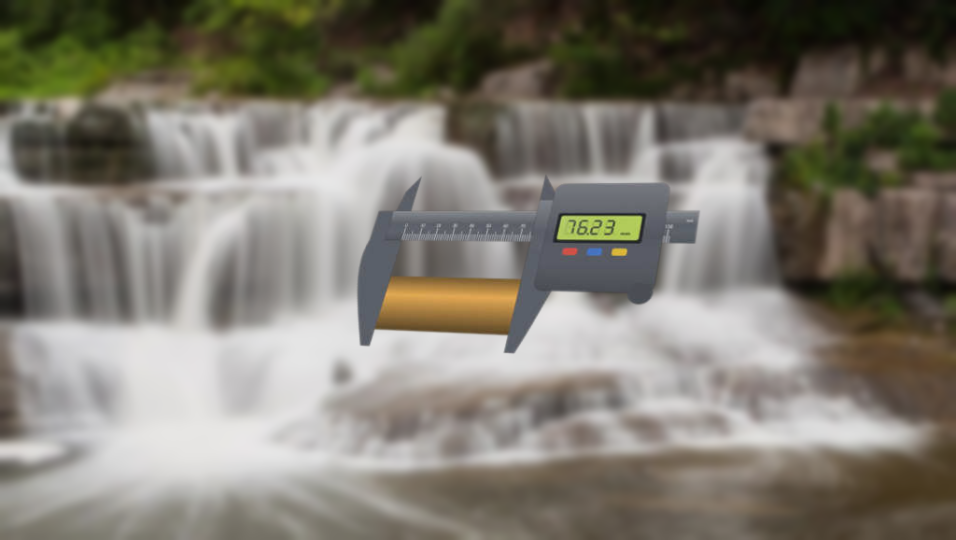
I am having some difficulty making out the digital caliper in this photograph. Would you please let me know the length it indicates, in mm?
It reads 76.23 mm
